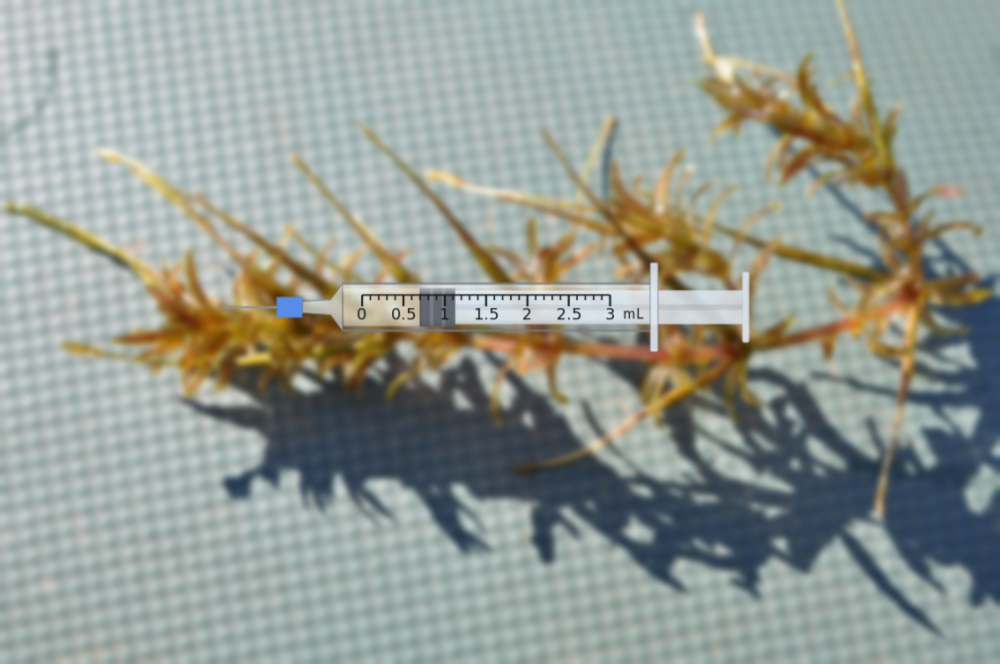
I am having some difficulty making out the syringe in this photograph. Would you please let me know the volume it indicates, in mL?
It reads 0.7 mL
